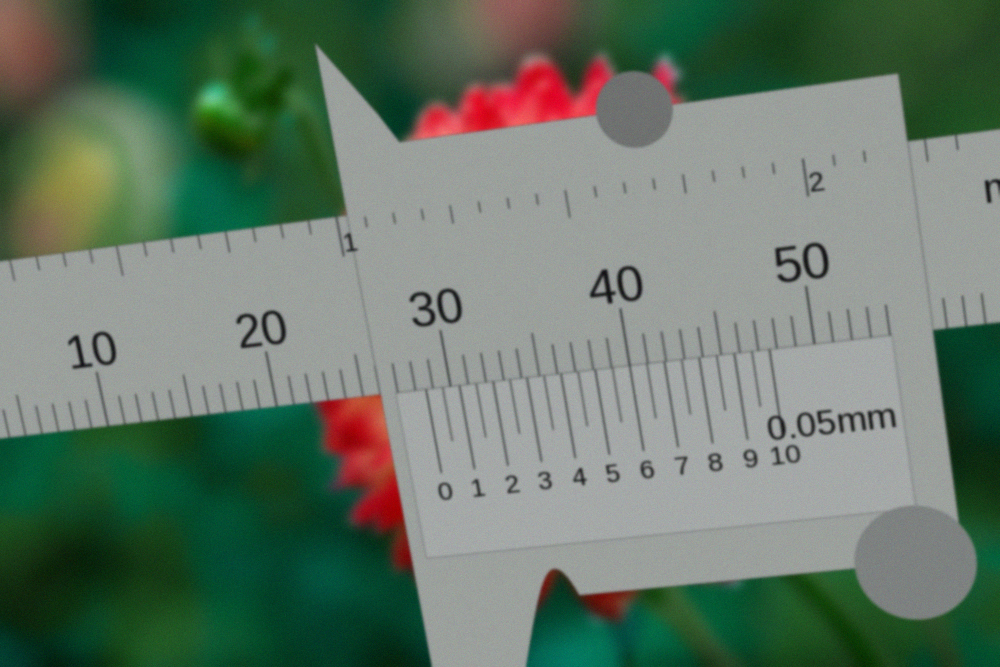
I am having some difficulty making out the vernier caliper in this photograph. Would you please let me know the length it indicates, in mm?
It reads 28.6 mm
